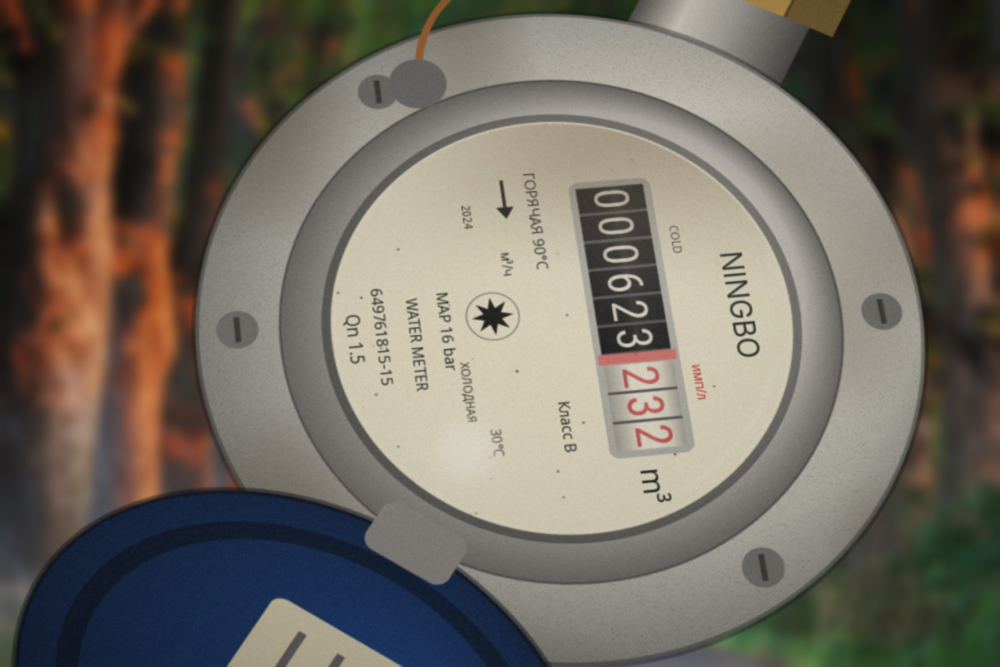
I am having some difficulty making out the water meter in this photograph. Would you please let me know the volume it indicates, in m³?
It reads 623.232 m³
